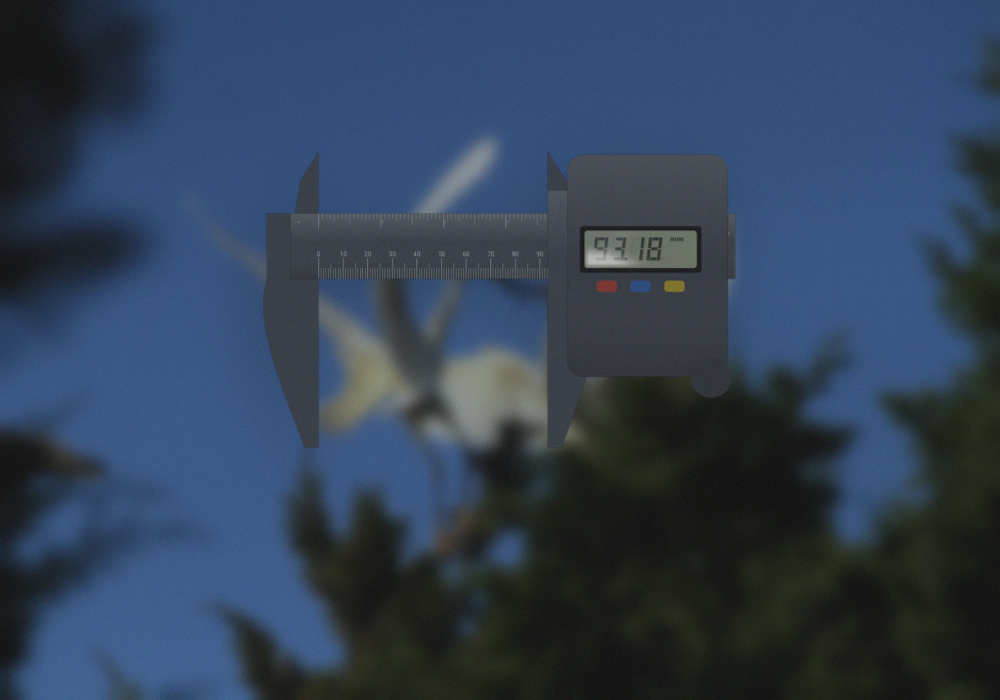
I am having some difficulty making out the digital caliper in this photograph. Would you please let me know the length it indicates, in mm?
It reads 93.18 mm
